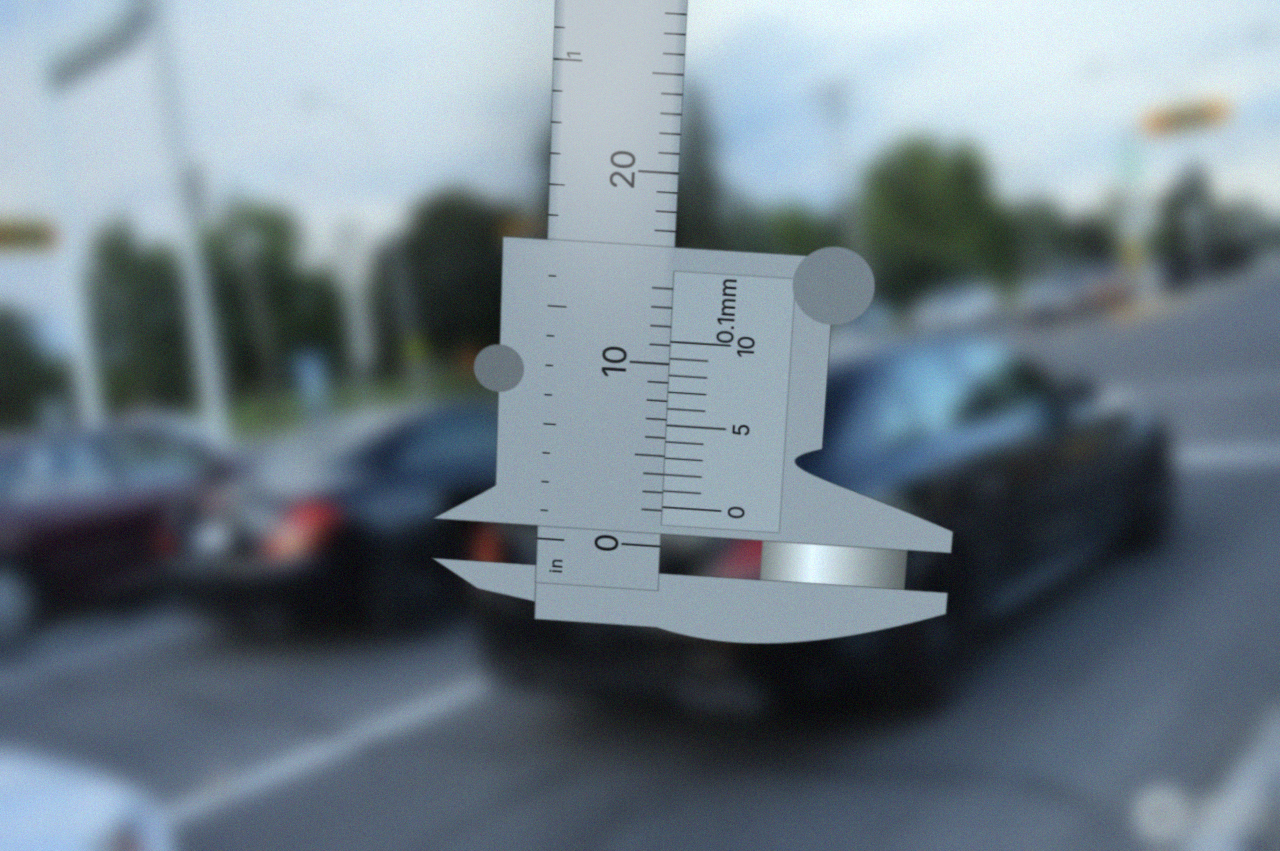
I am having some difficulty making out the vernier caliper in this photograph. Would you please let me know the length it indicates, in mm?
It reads 2.2 mm
